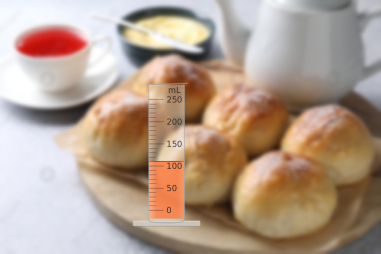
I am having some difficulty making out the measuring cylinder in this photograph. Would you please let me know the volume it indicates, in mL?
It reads 110 mL
